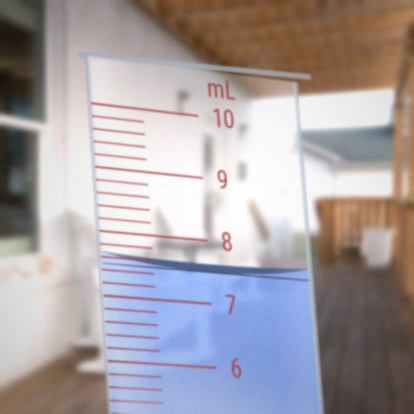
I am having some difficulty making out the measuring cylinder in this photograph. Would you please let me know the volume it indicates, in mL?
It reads 7.5 mL
